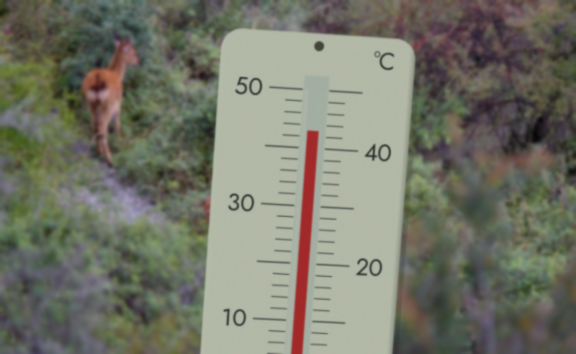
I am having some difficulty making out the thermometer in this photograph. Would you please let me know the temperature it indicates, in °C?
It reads 43 °C
